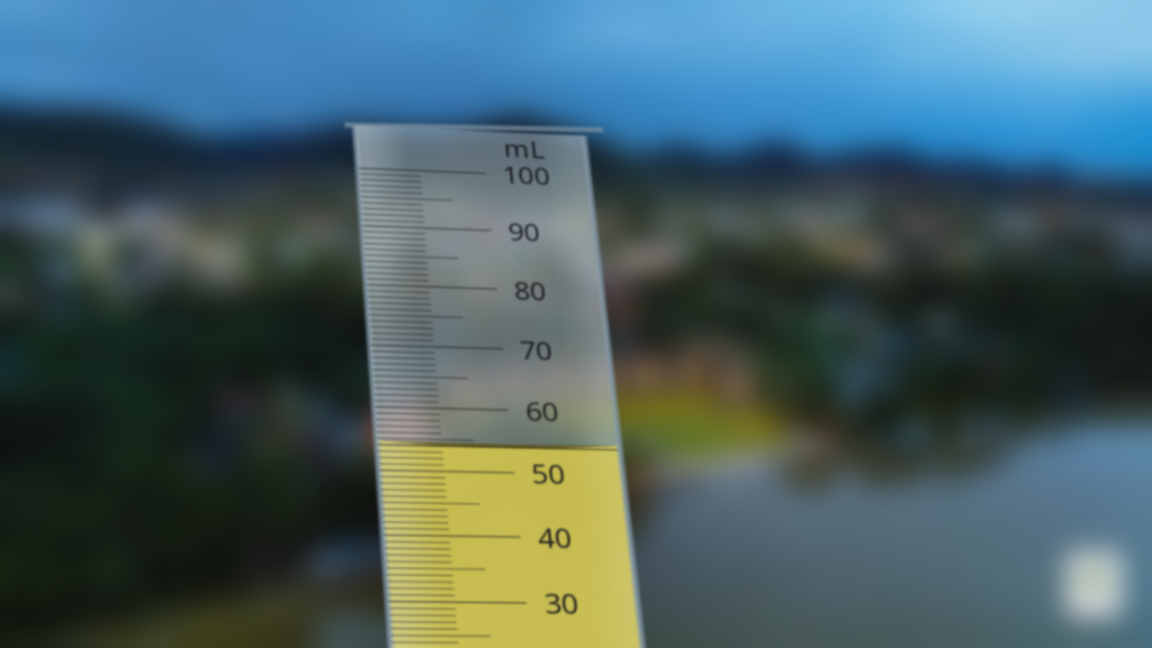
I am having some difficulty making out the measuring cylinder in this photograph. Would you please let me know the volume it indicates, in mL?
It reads 54 mL
